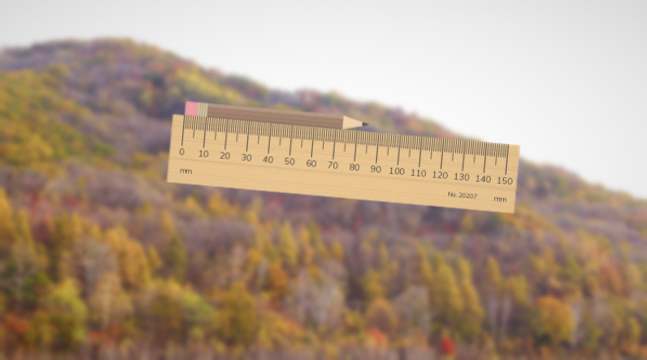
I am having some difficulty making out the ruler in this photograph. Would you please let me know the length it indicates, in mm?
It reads 85 mm
